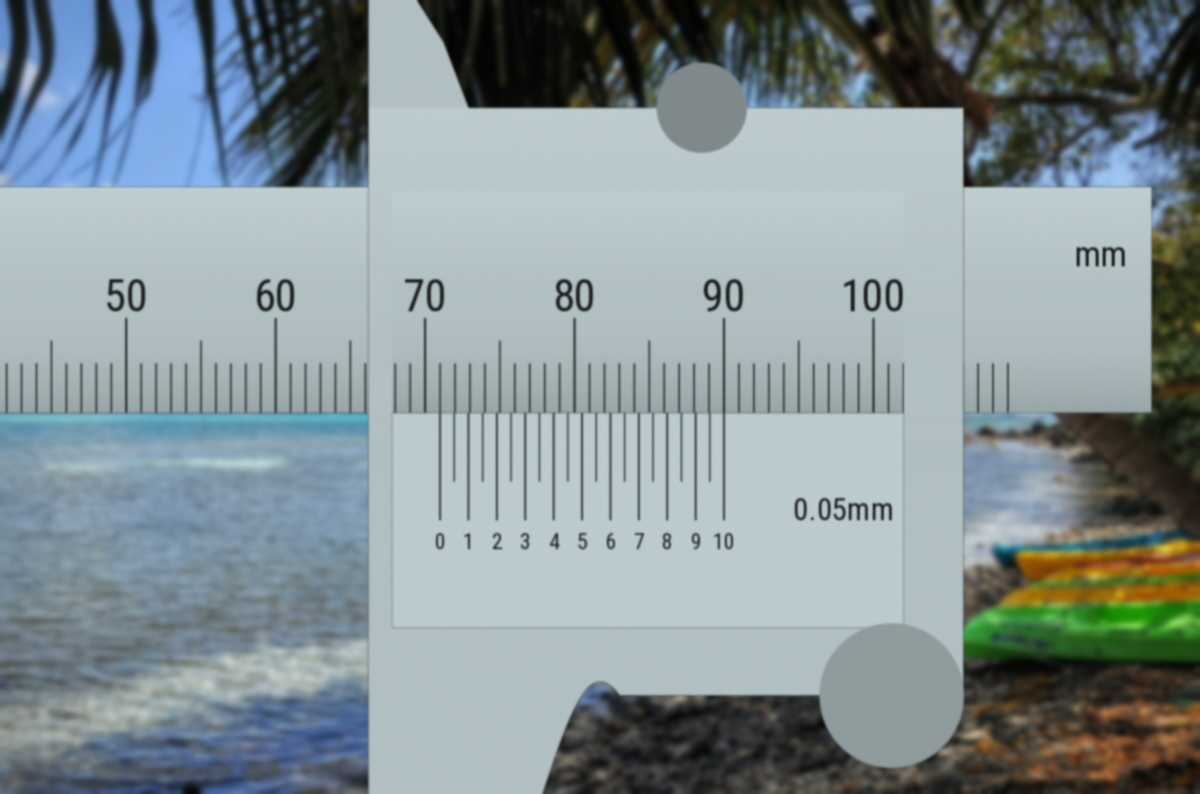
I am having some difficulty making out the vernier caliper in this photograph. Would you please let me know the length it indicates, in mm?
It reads 71.0 mm
